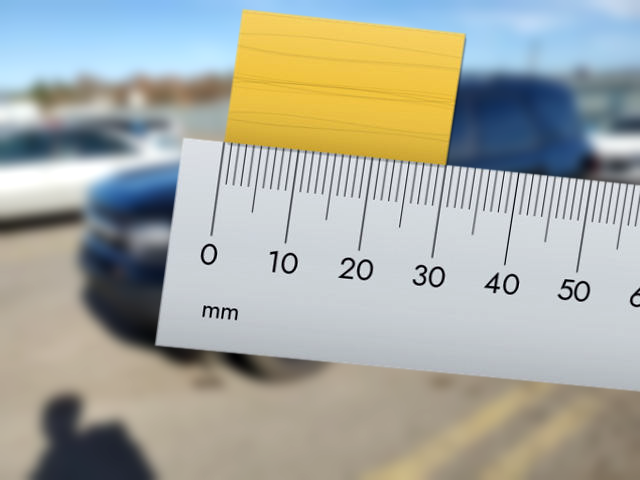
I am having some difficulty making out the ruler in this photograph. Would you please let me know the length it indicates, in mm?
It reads 30 mm
